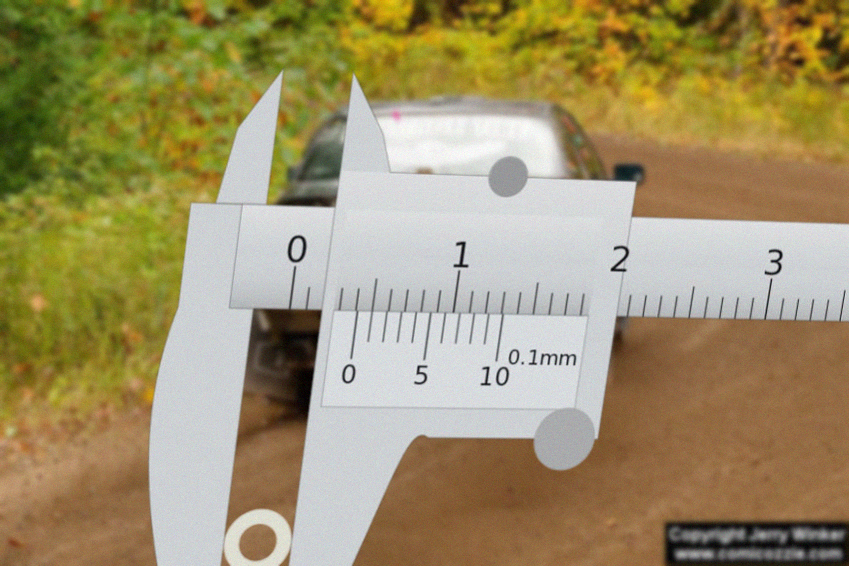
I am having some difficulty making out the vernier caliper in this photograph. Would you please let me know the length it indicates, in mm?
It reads 4.1 mm
